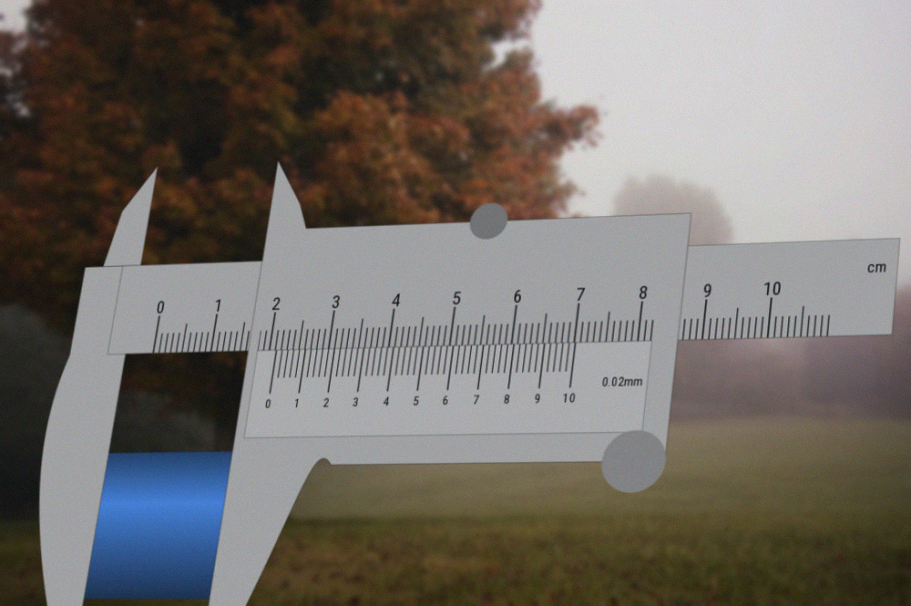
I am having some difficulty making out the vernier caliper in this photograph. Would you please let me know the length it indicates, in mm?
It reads 21.2 mm
